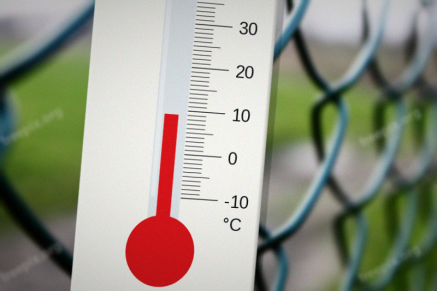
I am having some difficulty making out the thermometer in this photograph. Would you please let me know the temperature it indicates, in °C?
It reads 9 °C
